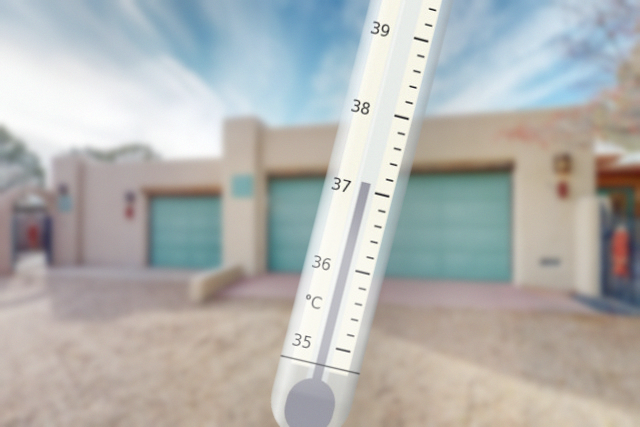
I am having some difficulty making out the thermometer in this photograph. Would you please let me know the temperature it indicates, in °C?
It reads 37.1 °C
